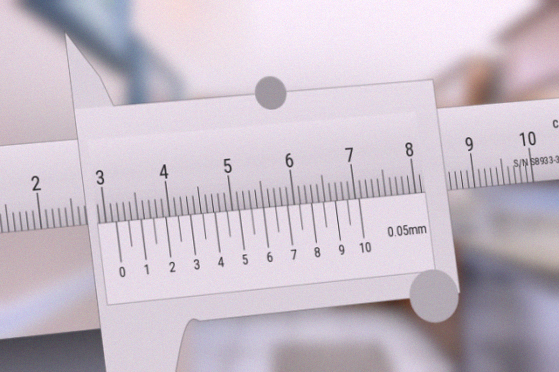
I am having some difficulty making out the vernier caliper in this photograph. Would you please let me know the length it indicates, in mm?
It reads 31.6 mm
